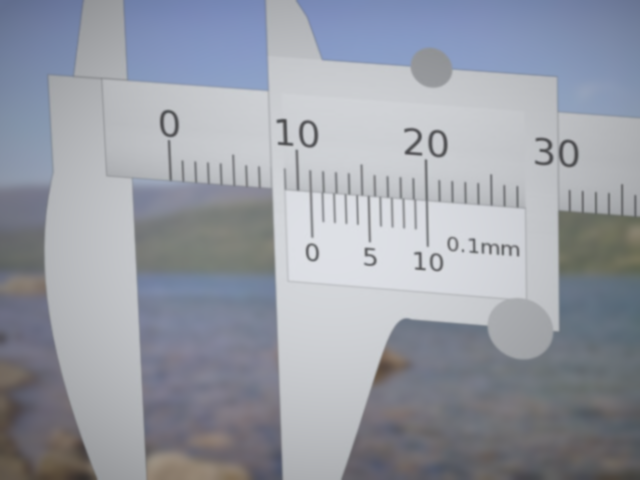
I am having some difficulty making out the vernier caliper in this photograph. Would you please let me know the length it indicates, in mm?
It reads 11.0 mm
